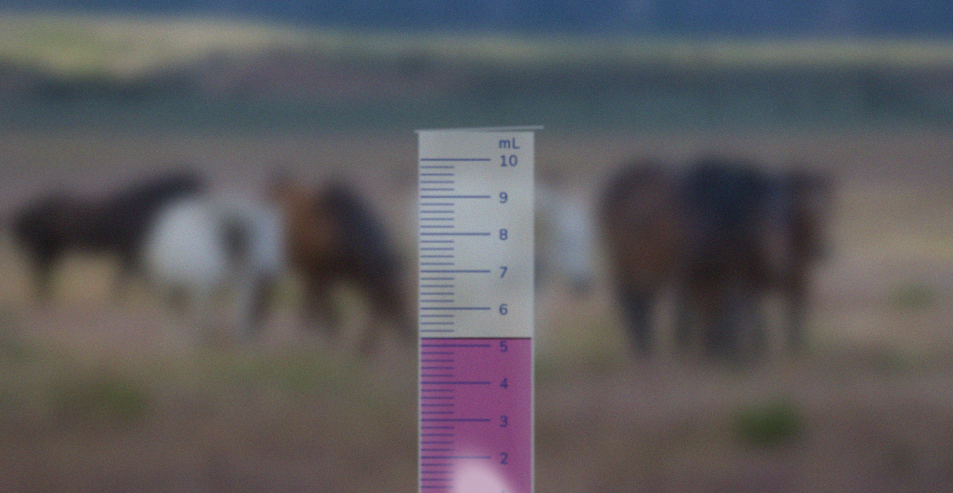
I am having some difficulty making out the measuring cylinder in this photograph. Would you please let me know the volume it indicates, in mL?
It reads 5.2 mL
